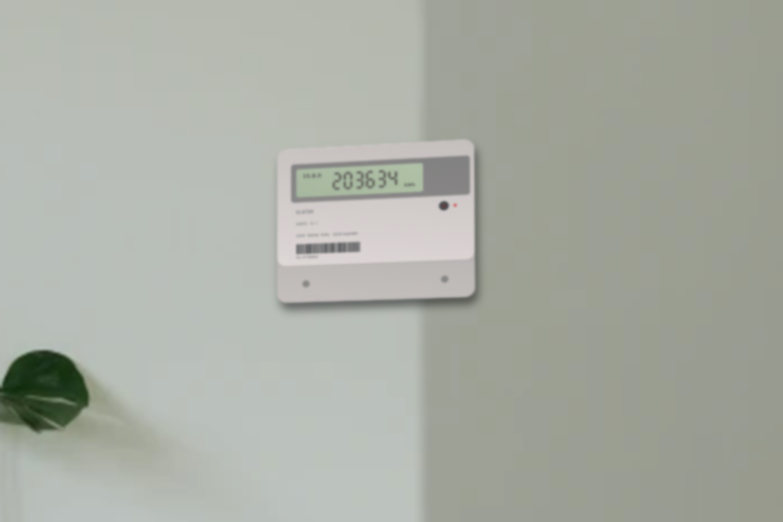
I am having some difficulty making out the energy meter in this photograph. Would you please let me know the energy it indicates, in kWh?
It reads 203634 kWh
